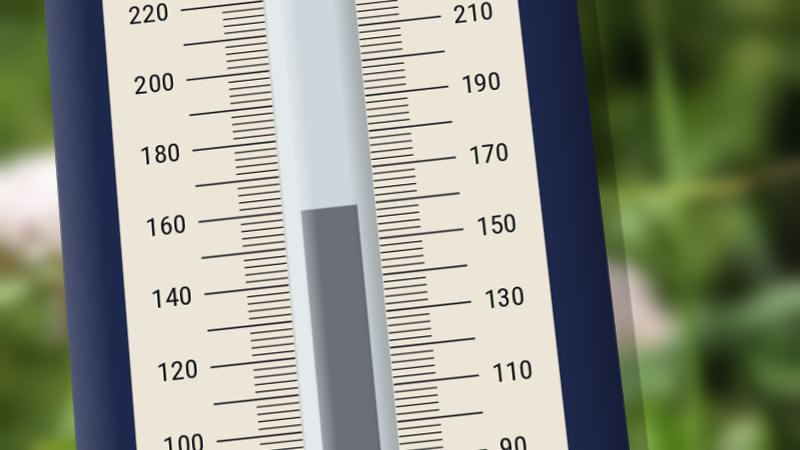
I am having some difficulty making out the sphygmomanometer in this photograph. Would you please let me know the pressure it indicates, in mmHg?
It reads 160 mmHg
